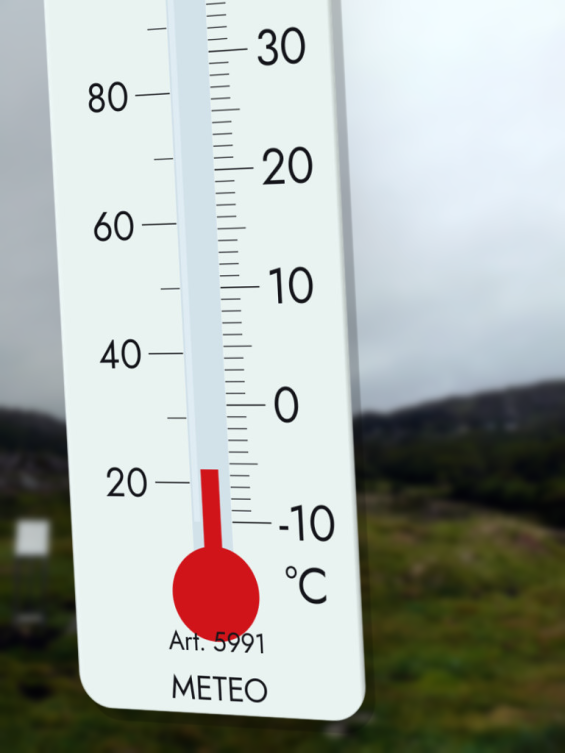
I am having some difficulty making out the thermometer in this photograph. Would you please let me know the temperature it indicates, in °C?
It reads -5.5 °C
